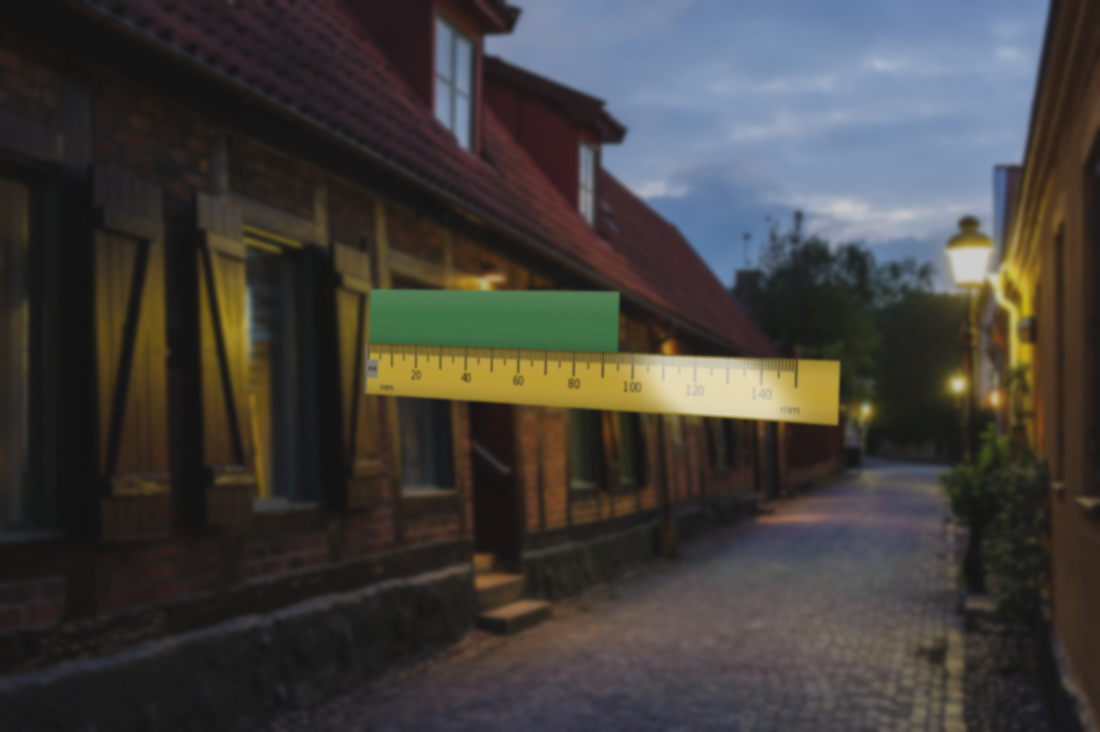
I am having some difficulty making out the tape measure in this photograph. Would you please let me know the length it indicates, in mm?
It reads 95 mm
